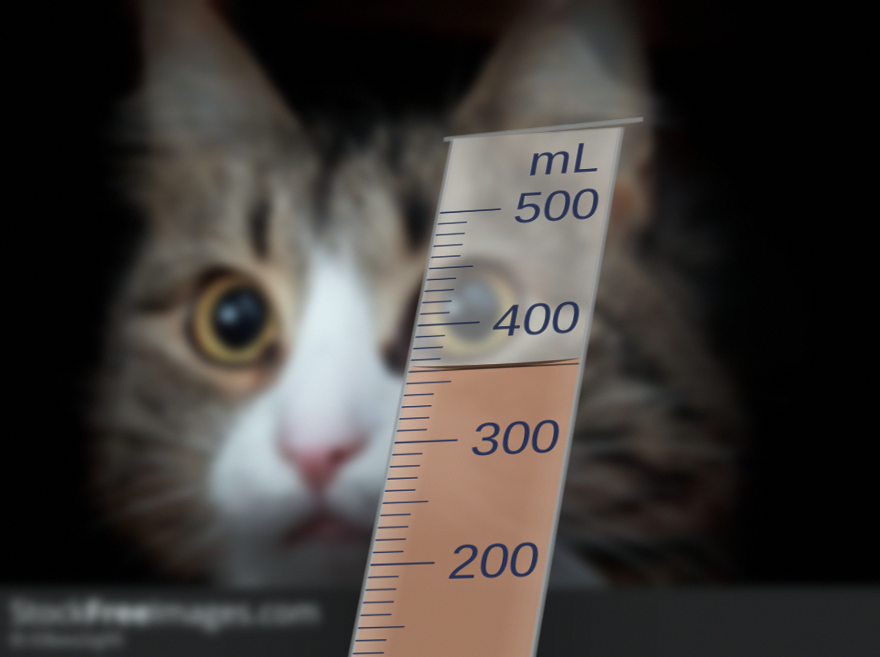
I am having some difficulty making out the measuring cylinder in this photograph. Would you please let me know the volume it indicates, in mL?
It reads 360 mL
